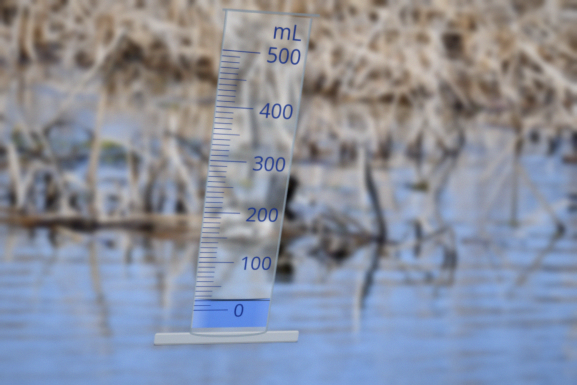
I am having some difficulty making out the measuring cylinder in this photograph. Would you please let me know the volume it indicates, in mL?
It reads 20 mL
